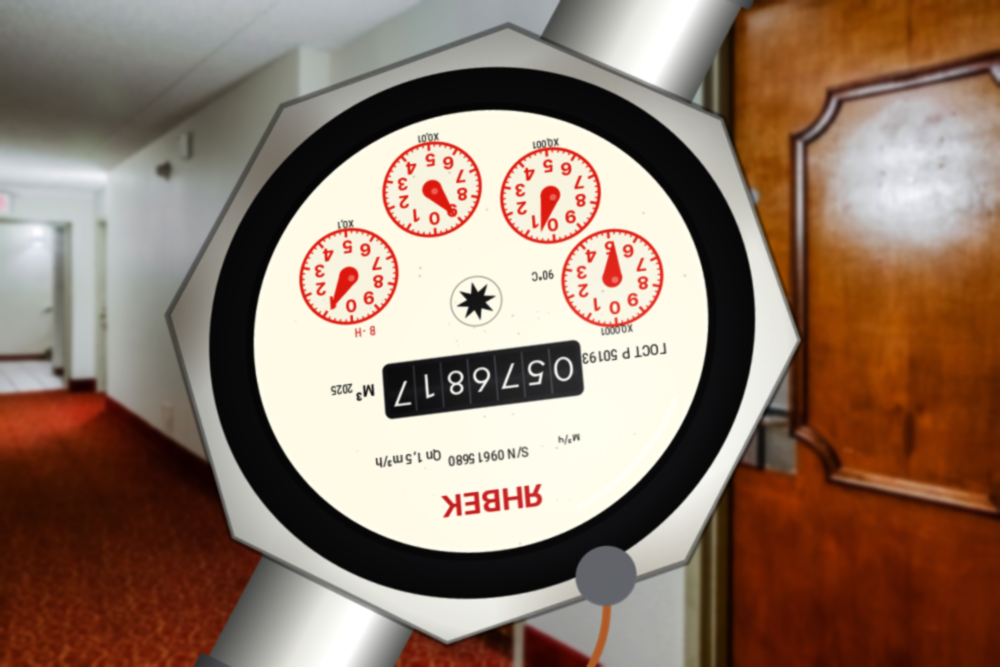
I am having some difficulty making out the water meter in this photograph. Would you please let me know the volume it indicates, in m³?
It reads 576817.0905 m³
